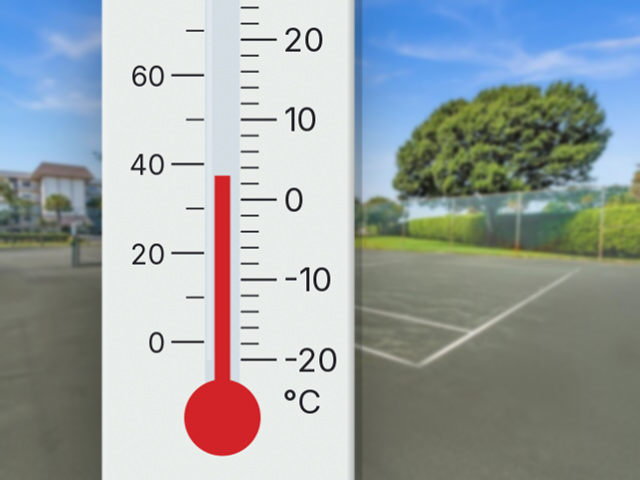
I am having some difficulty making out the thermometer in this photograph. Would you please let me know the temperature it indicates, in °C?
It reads 3 °C
